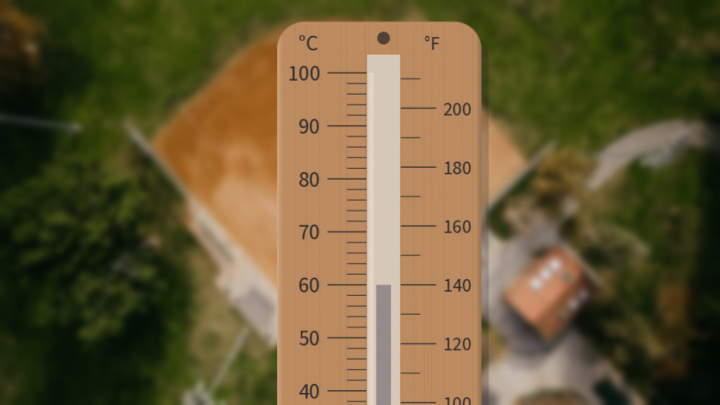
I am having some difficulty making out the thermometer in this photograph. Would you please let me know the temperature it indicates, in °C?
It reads 60 °C
